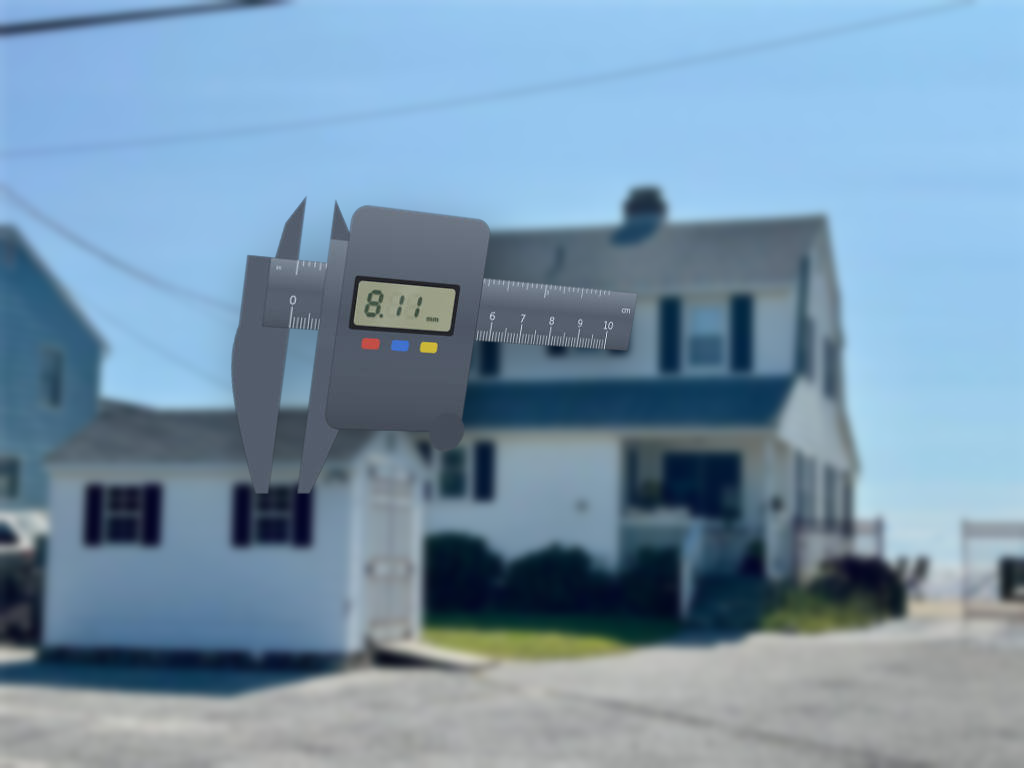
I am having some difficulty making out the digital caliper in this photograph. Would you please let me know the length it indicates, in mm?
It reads 8.11 mm
